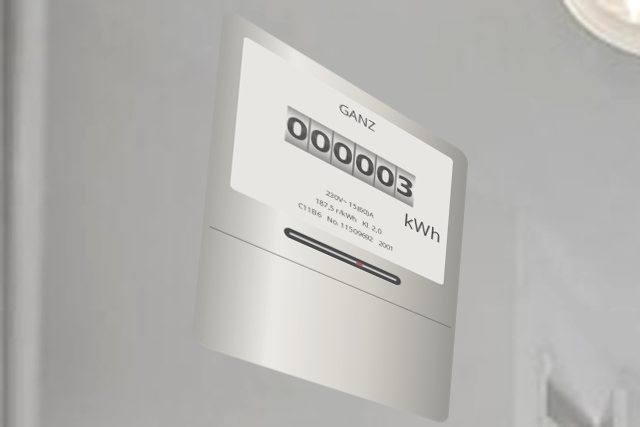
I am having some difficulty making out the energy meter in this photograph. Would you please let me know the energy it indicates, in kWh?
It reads 3 kWh
